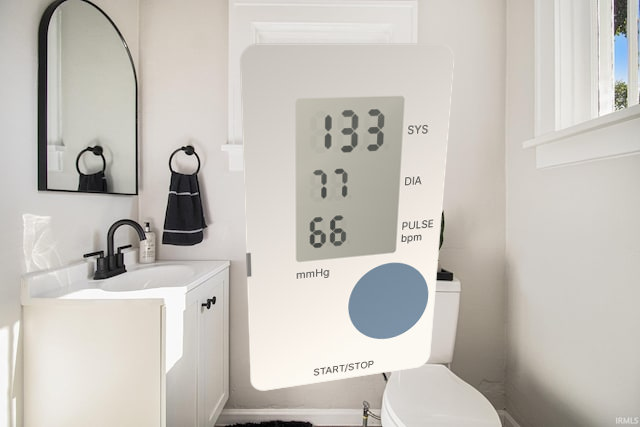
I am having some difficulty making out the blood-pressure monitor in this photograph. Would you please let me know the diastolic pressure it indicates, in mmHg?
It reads 77 mmHg
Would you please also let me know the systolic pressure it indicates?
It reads 133 mmHg
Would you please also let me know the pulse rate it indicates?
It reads 66 bpm
